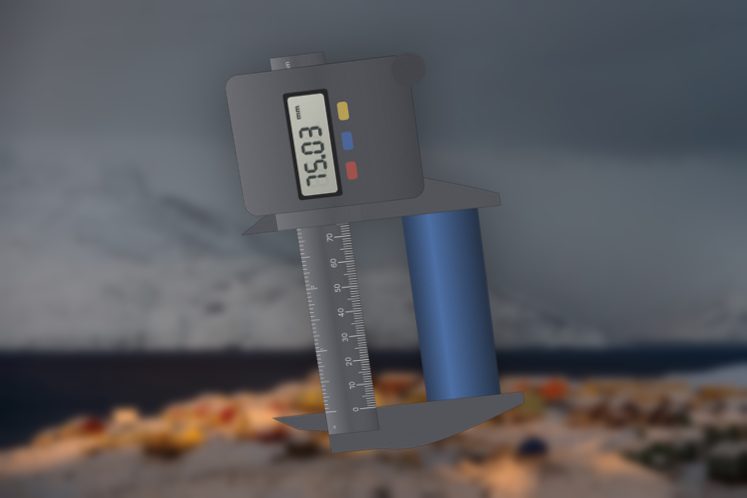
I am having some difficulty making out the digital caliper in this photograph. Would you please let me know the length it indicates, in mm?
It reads 75.03 mm
